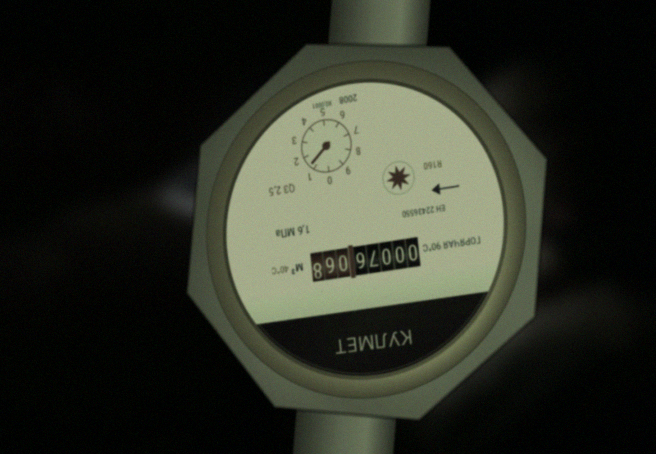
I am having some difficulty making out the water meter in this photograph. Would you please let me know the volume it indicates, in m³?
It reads 76.0681 m³
